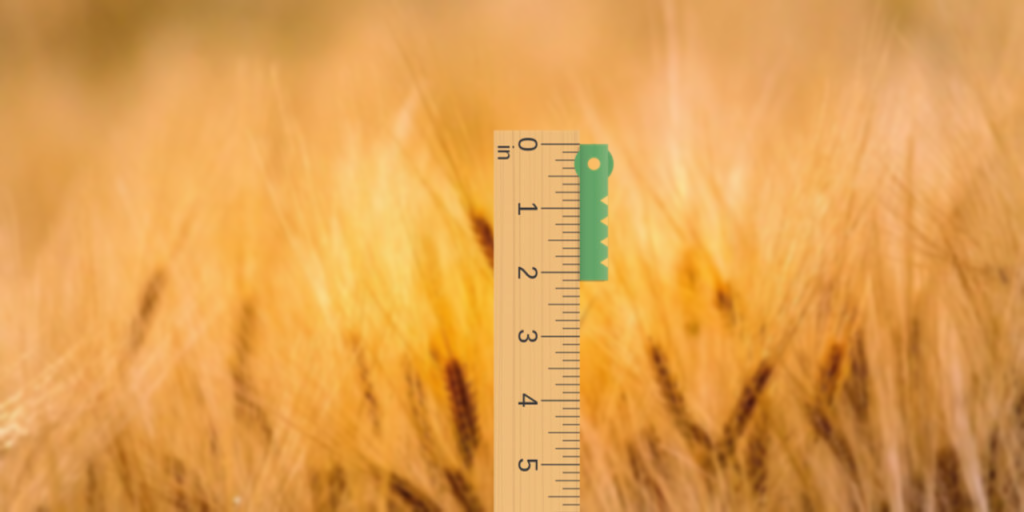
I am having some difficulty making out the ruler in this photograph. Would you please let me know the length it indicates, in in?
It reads 2.125 in
